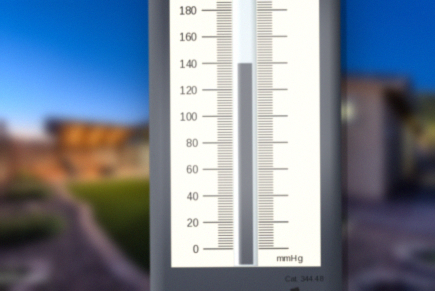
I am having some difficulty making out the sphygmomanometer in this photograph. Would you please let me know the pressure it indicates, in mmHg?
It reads 140 mmHg
